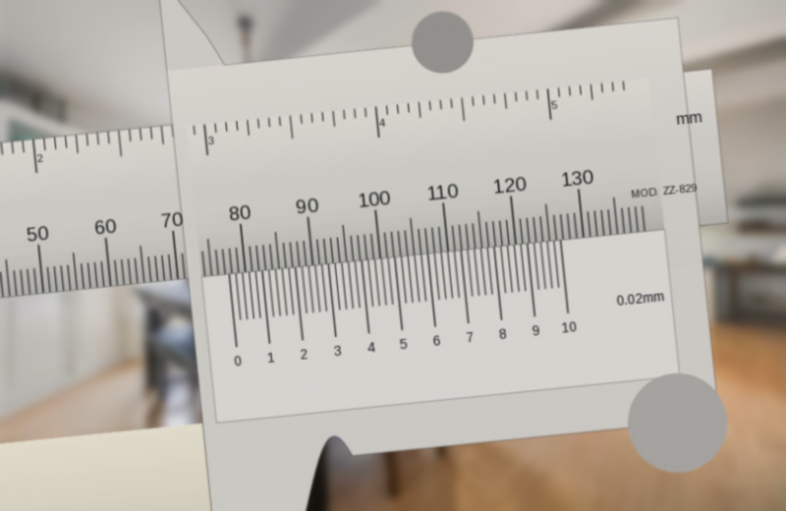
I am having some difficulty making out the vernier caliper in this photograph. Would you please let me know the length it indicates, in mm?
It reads 77.6 mm
